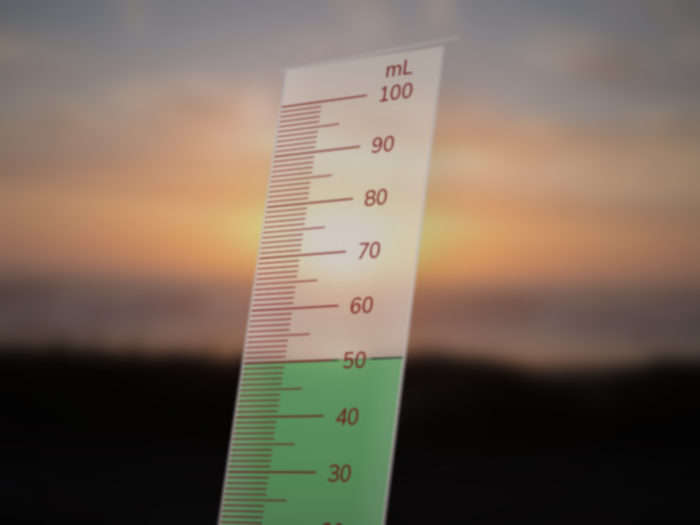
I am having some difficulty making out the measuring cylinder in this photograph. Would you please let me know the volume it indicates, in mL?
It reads 50 mL
